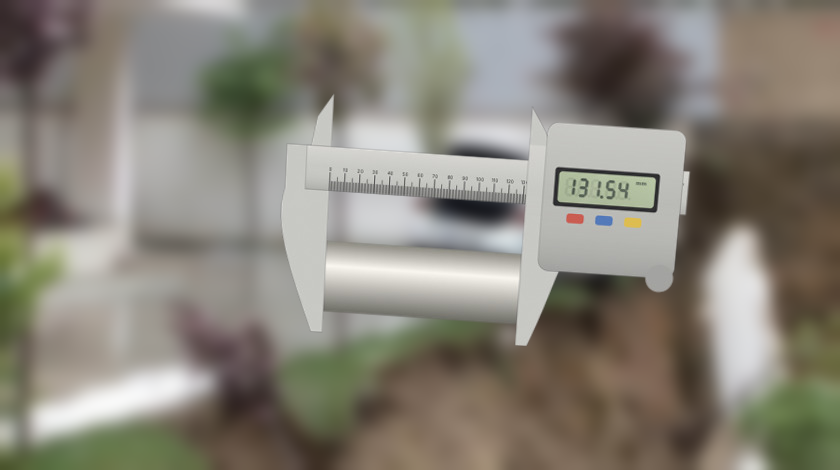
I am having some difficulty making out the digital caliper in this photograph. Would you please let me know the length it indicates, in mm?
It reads 131.54 mm
